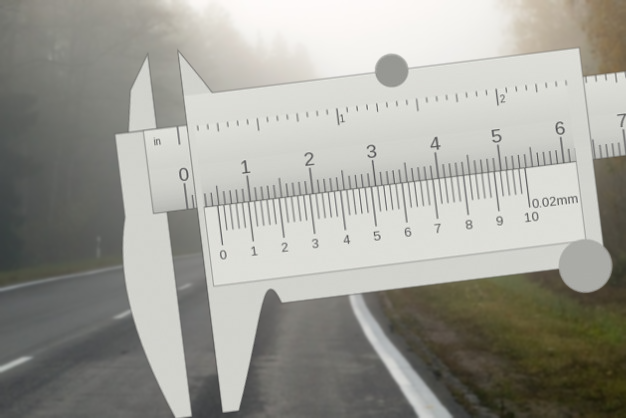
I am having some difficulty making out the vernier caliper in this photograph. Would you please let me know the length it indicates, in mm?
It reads 4.8 mm
